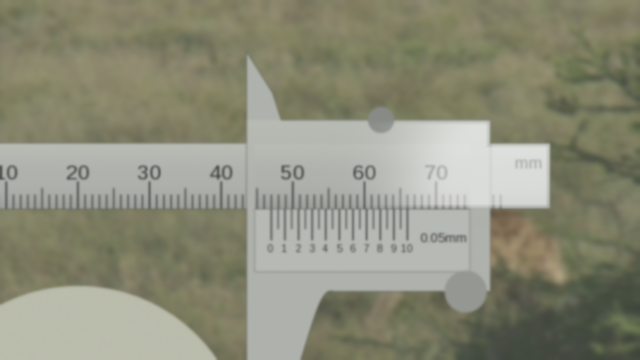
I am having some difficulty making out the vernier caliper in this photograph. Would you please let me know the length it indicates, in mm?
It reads 47.0 mm
